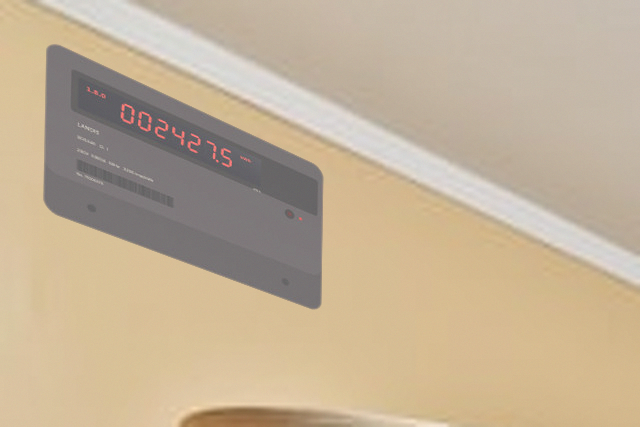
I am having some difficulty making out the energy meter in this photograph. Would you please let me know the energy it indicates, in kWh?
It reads 2427.5 kWh
